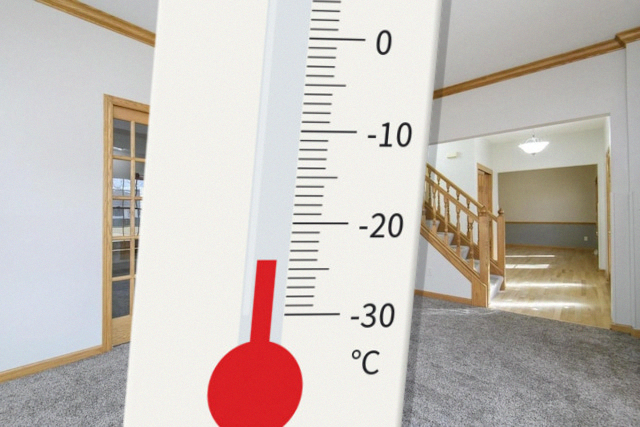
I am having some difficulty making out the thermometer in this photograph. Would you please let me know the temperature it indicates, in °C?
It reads -24 °C
